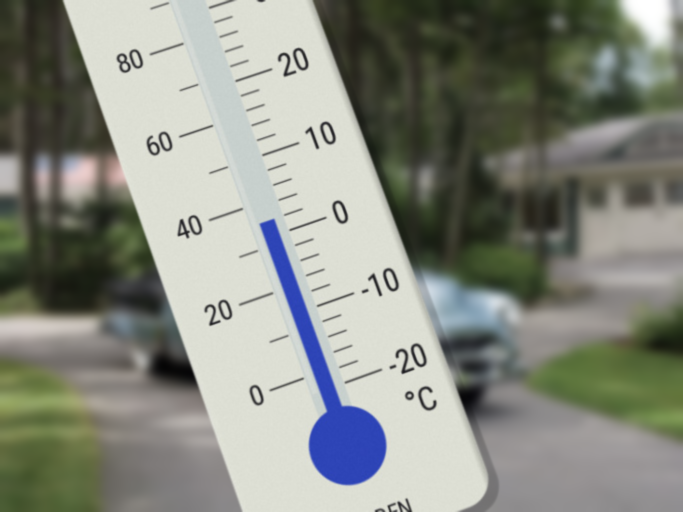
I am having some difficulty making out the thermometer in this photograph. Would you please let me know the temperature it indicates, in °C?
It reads 2 °C
